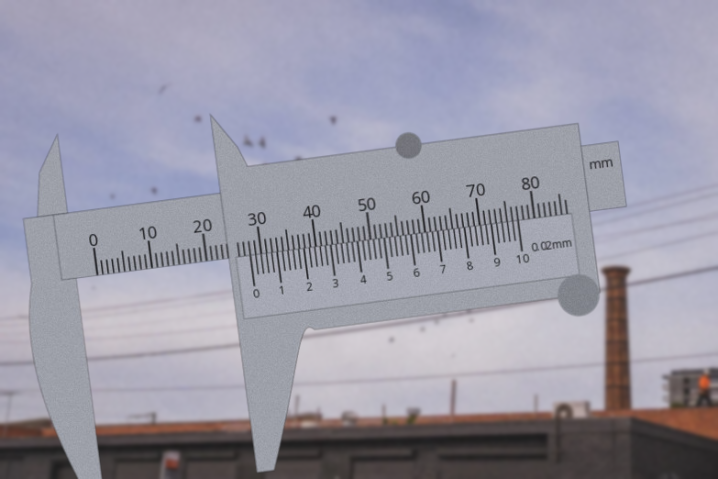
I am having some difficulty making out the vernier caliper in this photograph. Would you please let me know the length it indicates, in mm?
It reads 28.0 mm
